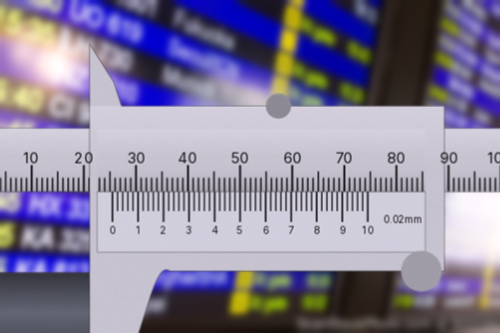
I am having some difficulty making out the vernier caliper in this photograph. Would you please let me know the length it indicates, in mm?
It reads 25.5 mm
